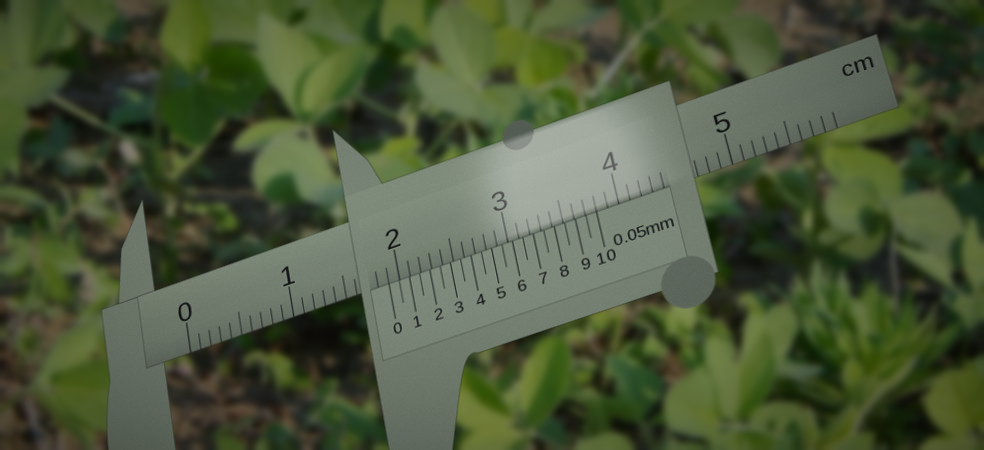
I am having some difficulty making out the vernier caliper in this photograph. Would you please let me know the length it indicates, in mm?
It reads 19.0 mm
